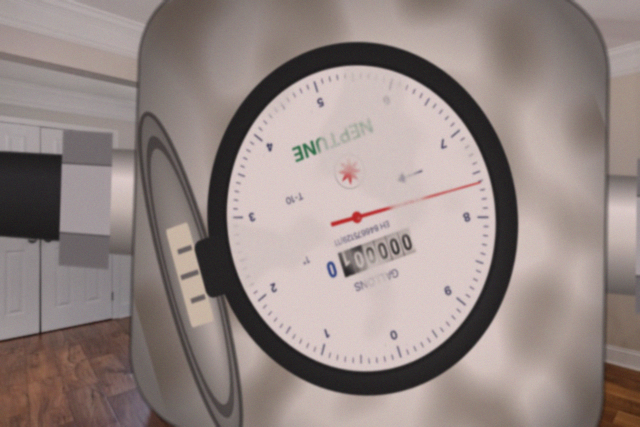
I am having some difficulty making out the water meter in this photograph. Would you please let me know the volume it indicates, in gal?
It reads 7.6 gal
